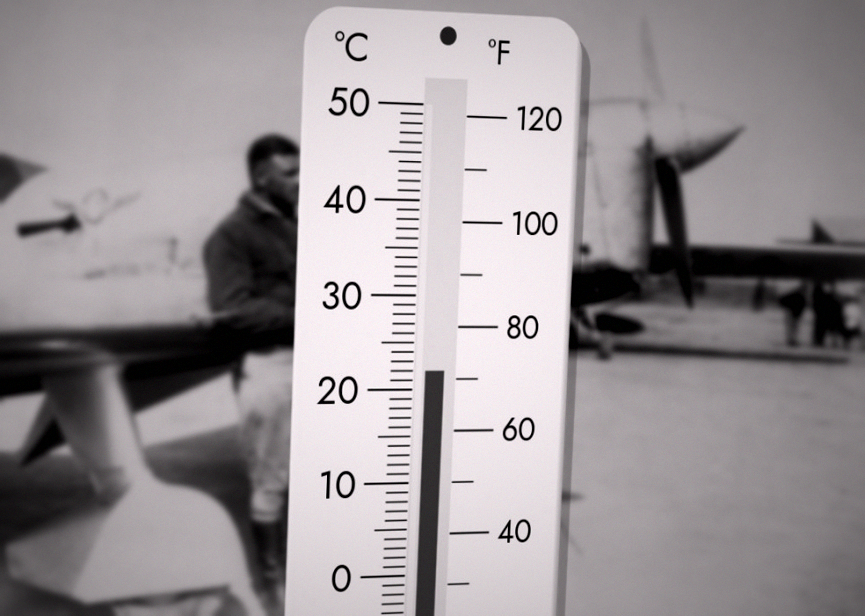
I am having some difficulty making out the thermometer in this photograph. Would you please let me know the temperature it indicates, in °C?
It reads 22 °C
